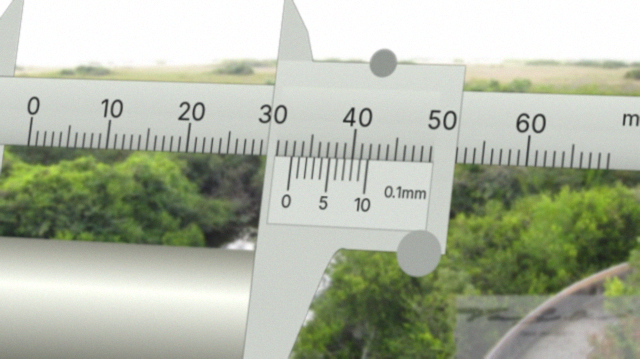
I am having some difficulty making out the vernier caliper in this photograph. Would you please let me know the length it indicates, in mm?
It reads 32.8 mm
